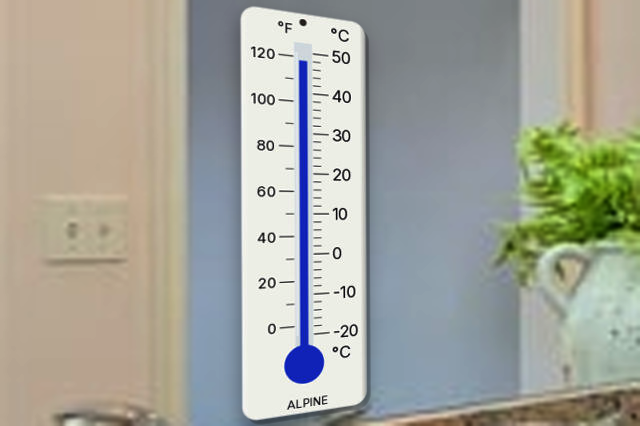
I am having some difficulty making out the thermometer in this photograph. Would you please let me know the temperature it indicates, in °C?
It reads 48 °C
